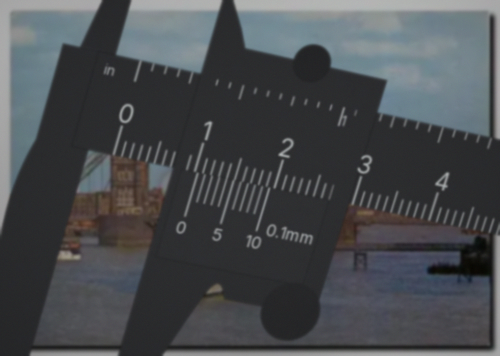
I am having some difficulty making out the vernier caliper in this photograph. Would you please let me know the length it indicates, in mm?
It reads 10.4 mm
